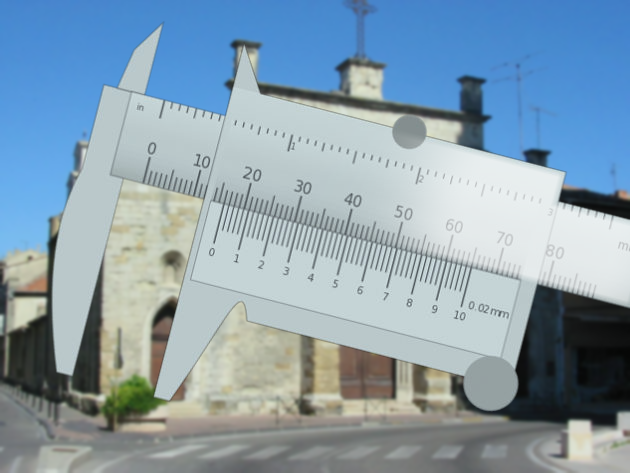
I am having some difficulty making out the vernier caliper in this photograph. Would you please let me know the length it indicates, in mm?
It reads 16.0 mm
